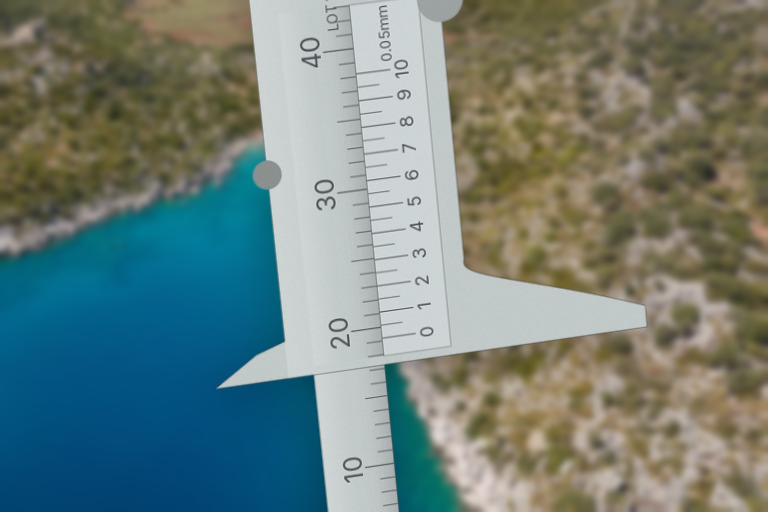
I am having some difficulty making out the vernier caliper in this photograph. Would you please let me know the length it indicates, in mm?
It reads 19.2 mm
